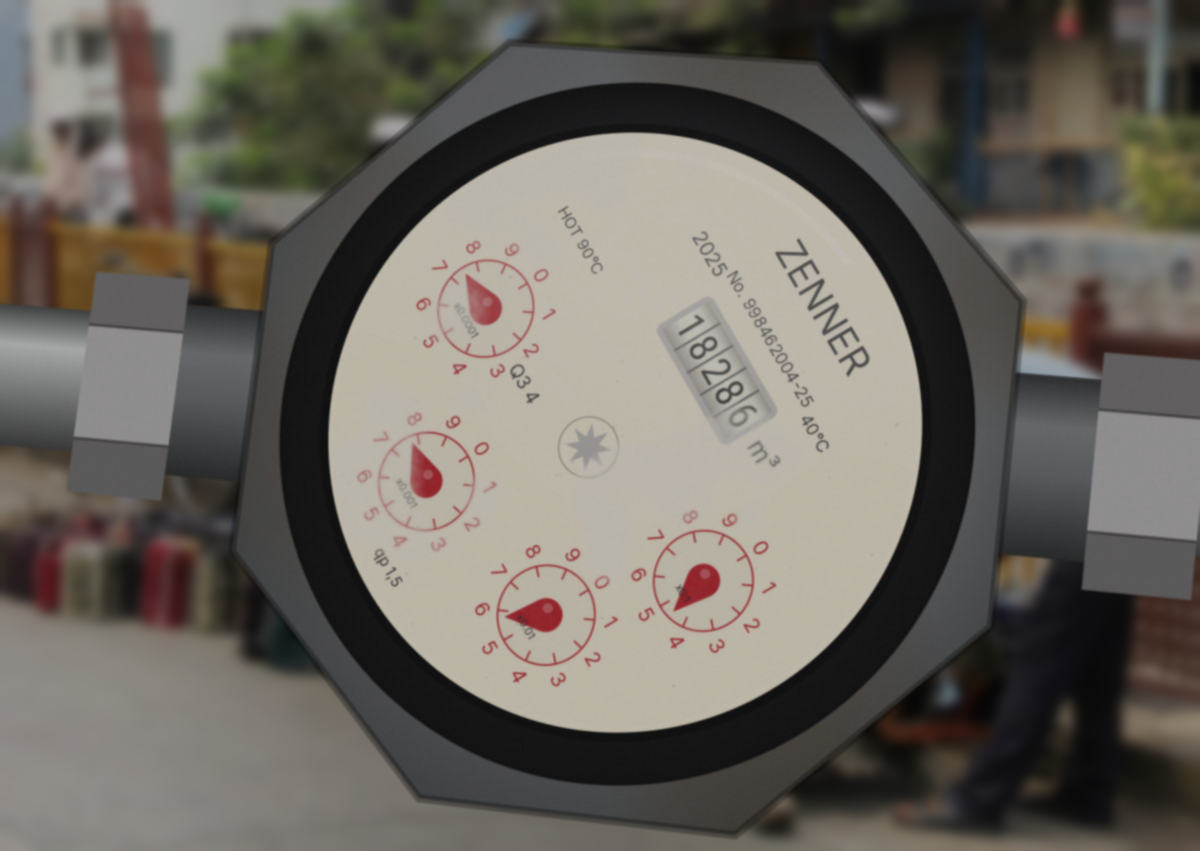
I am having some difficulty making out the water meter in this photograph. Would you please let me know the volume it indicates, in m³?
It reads 18286.4577 m³
